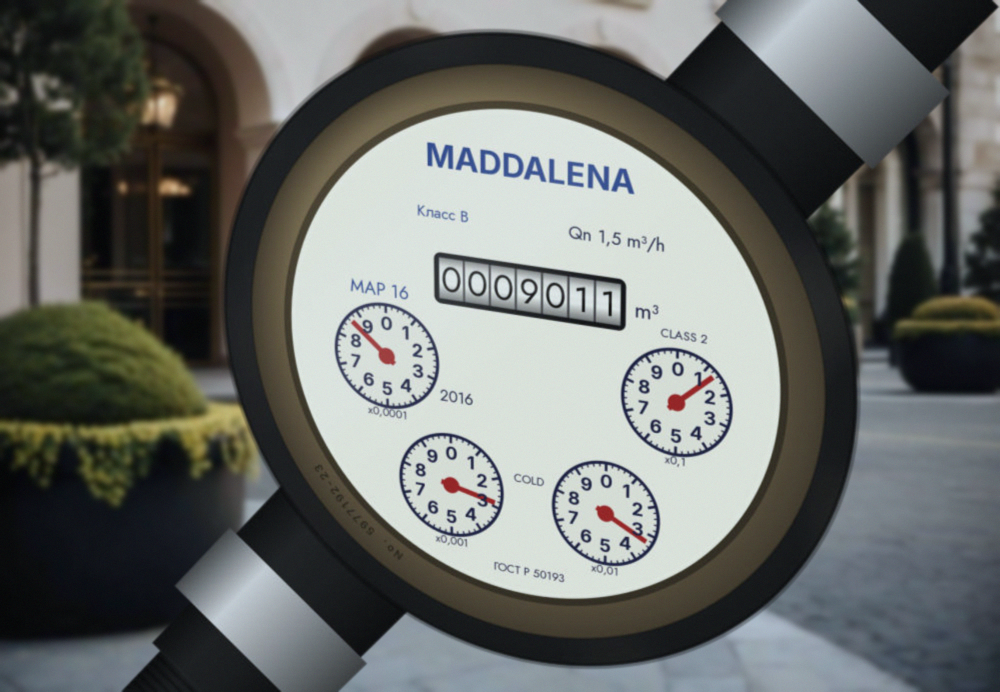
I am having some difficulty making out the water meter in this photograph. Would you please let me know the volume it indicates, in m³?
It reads 9011.1328 m³
